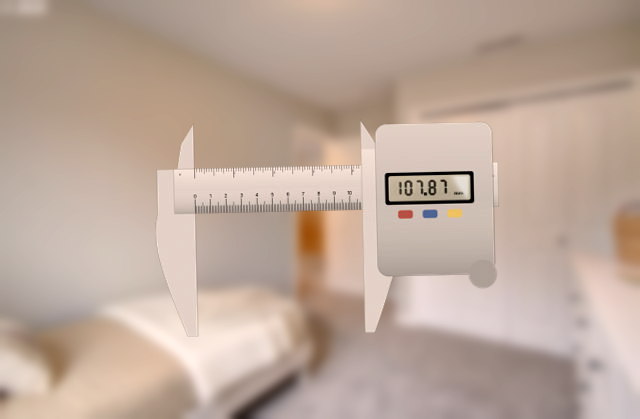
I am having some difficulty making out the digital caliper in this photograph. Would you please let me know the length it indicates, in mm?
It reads 107.87 mm
